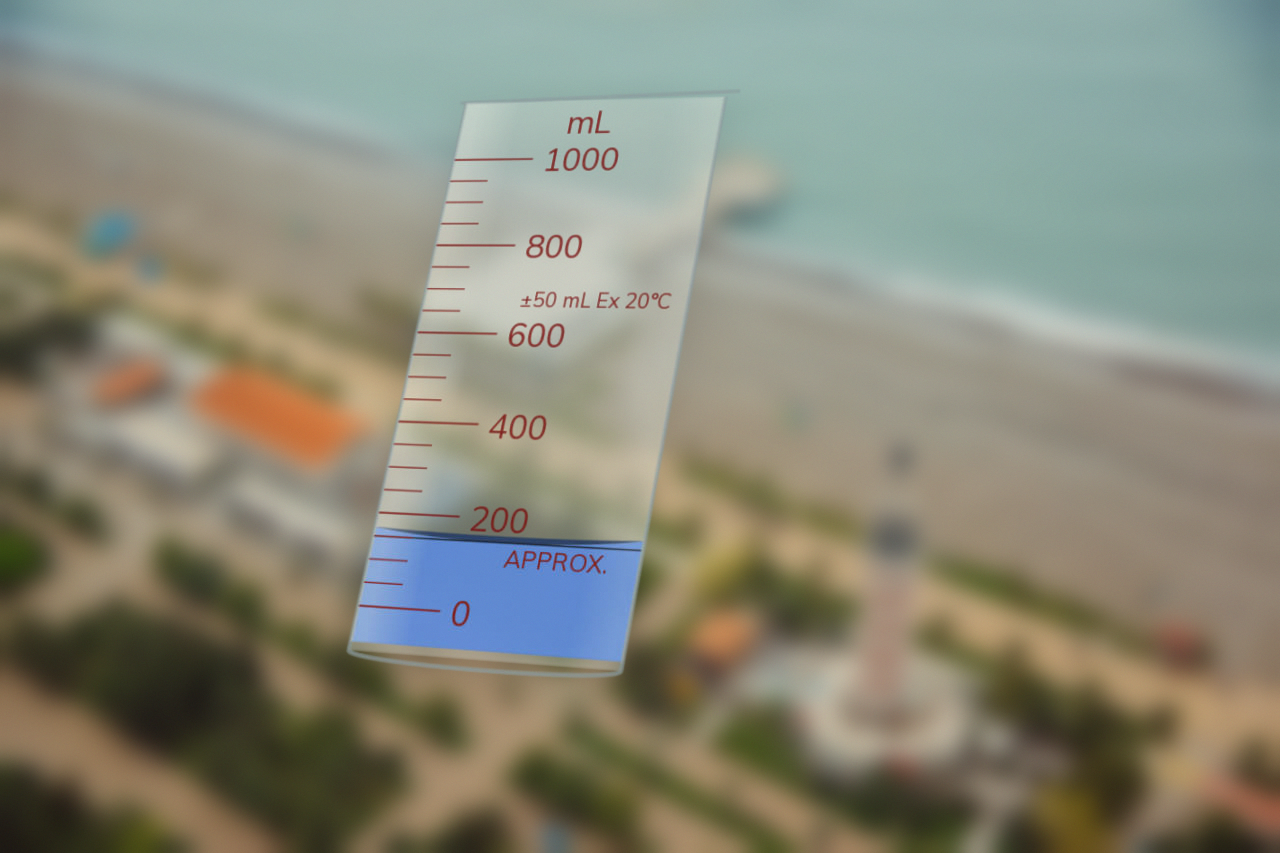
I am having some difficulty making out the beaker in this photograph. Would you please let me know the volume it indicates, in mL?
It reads 150 mL
